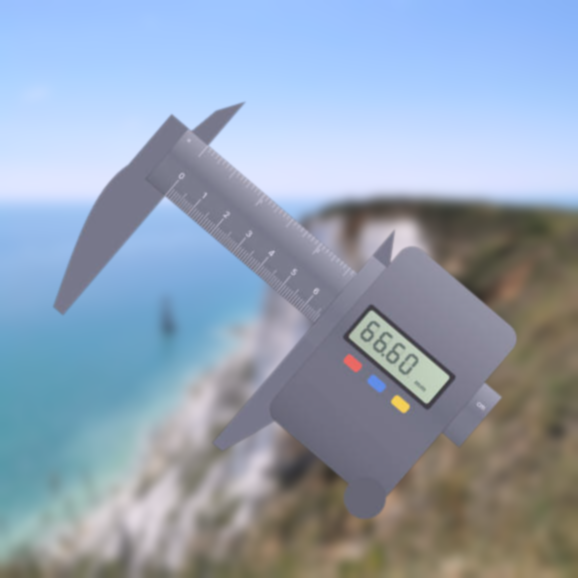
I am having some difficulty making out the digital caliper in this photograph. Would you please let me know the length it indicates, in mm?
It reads 66.60 mm
